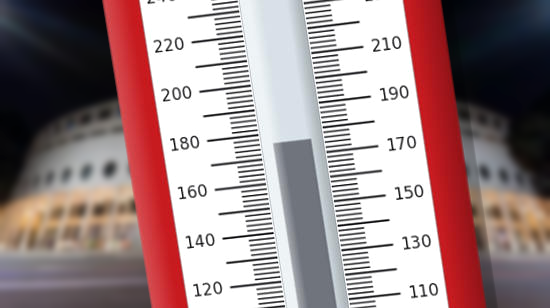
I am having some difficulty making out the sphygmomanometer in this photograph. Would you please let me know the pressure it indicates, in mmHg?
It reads 176 mmHg
